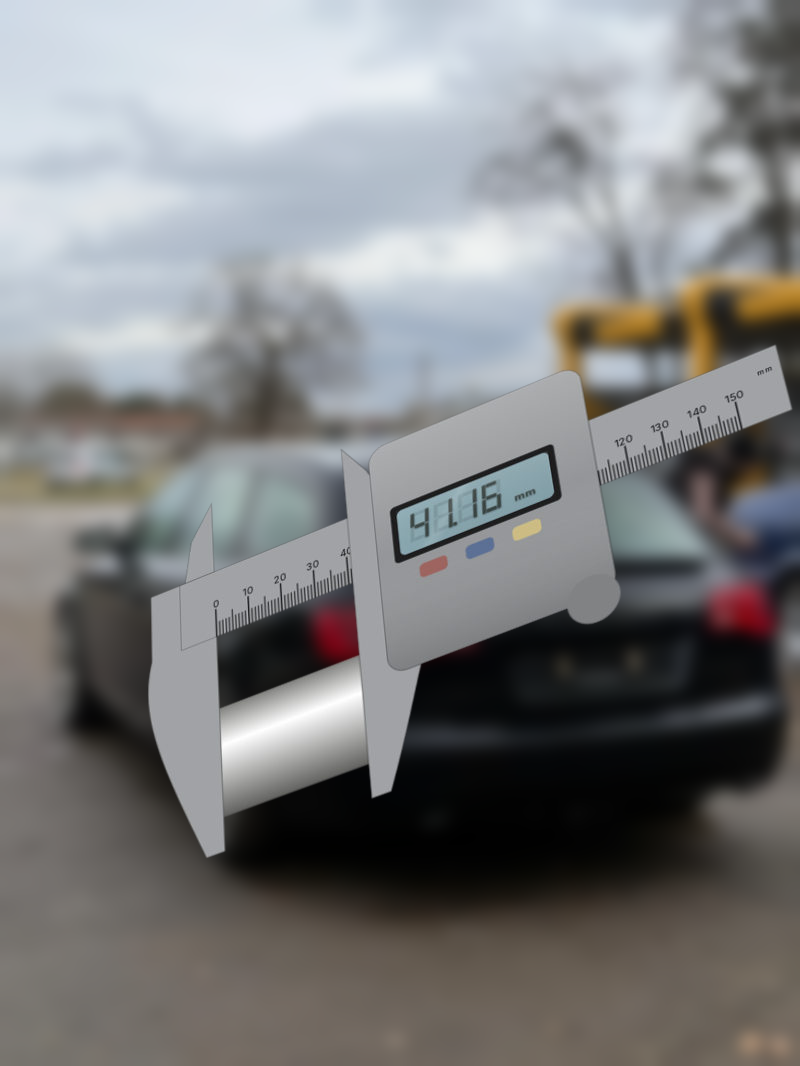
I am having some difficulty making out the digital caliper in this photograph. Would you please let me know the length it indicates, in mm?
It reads 41.16 mm
